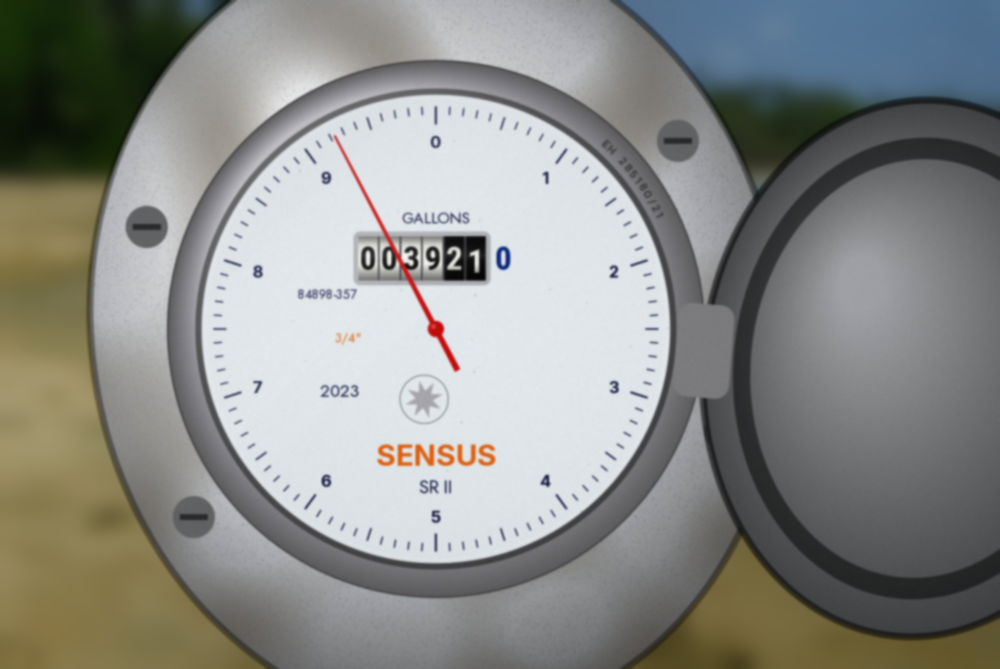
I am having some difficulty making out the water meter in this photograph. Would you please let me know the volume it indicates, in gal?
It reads 39209.2 gal
